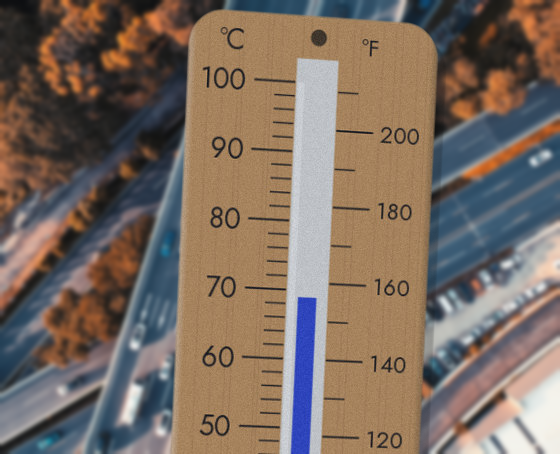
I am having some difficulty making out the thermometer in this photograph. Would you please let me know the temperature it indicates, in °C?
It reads 69 °C
